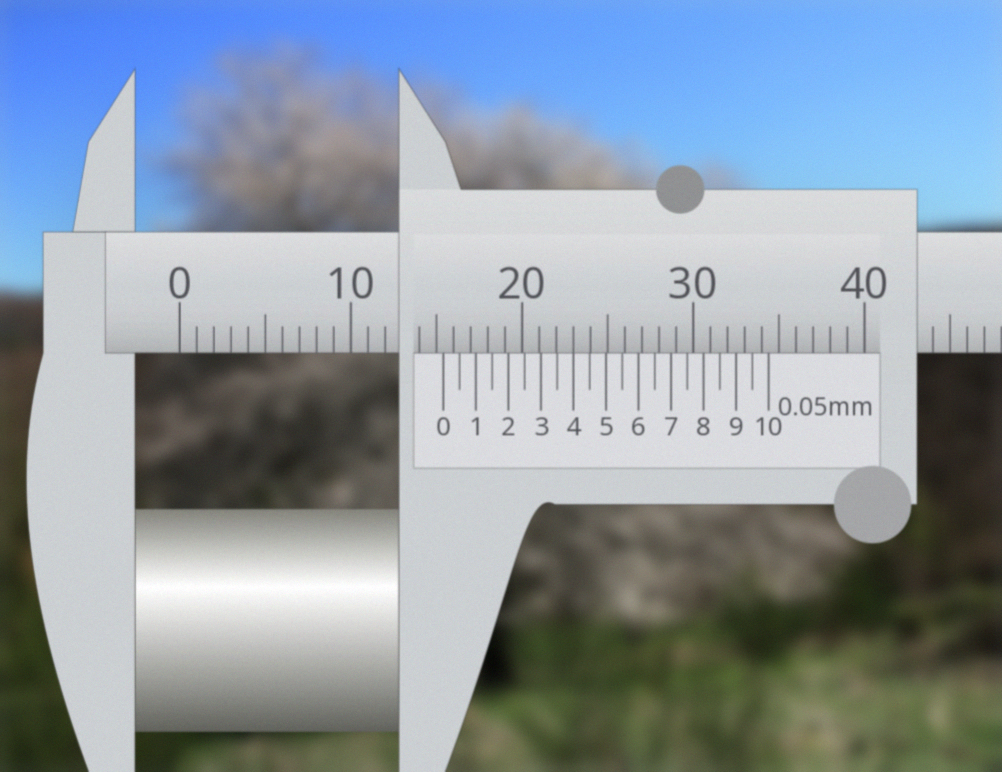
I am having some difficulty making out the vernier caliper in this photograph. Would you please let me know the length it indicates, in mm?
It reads 15.4 mm
